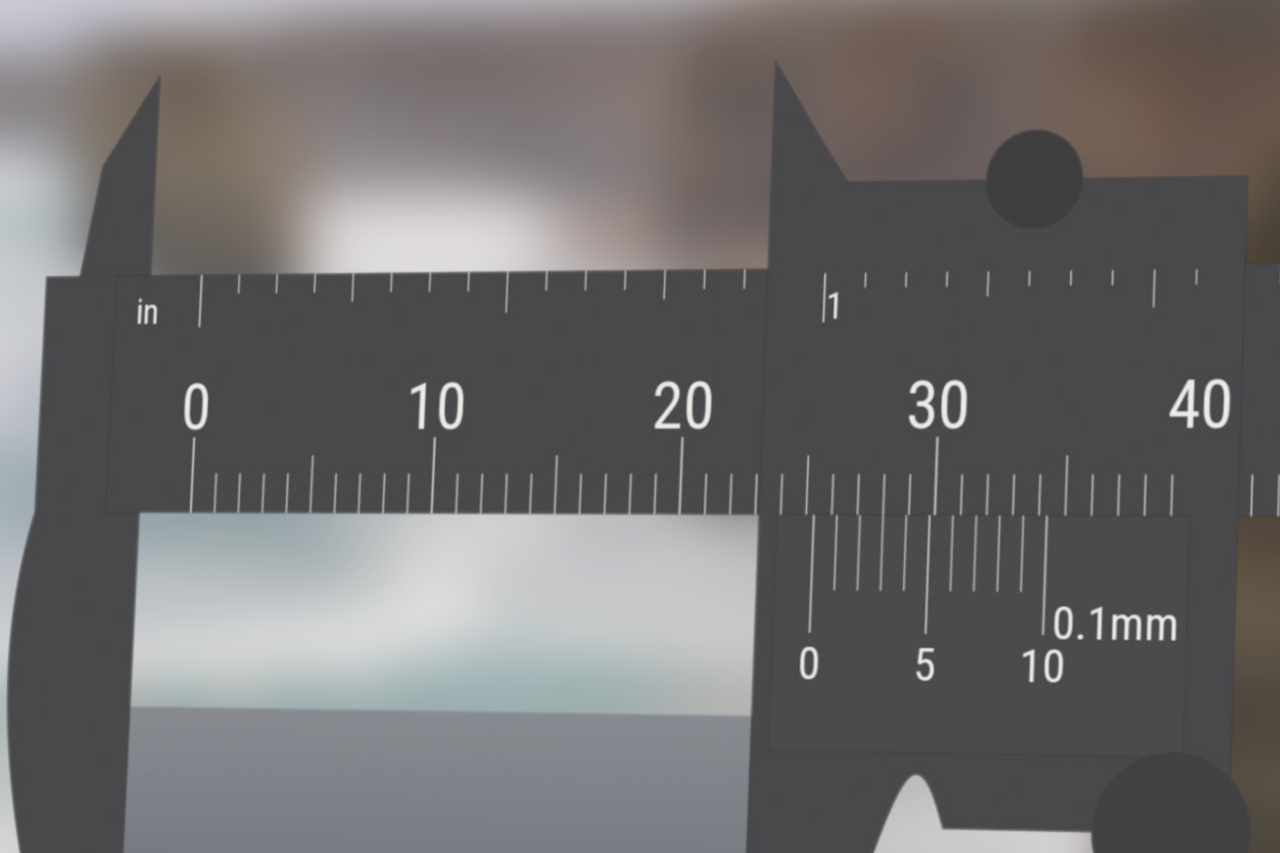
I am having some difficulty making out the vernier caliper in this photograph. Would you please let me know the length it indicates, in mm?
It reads 25.3 mm
